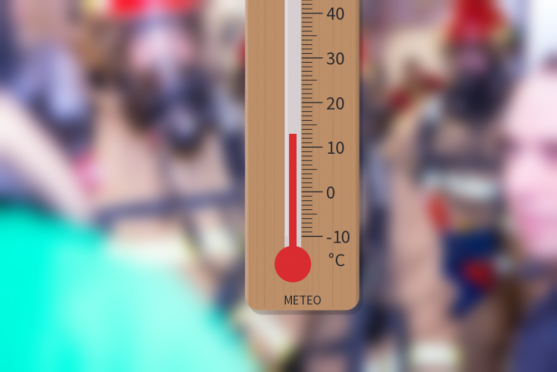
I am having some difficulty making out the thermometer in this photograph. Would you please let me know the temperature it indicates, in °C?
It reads 13 °C
